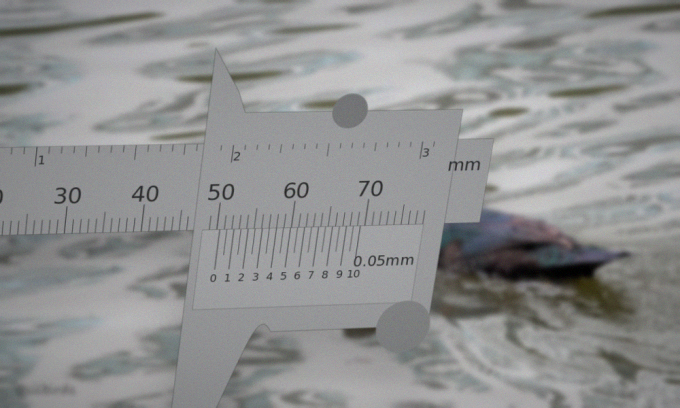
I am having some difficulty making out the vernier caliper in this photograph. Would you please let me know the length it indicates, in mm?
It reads 50.4 mm
